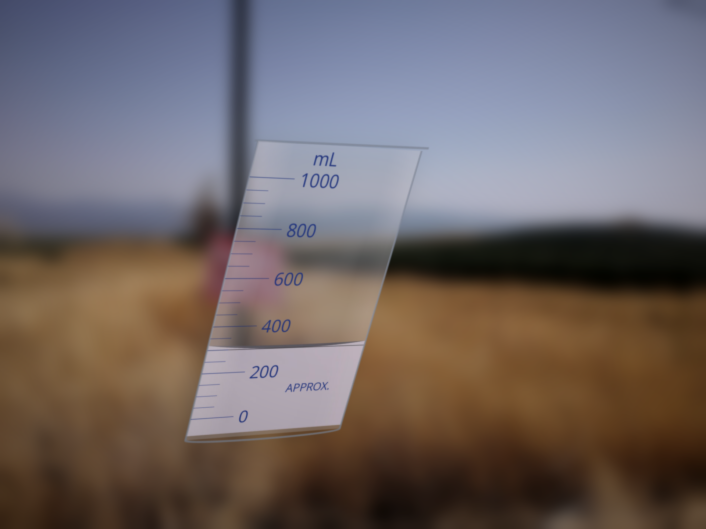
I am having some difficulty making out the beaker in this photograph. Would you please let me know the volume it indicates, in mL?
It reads 300 mL
